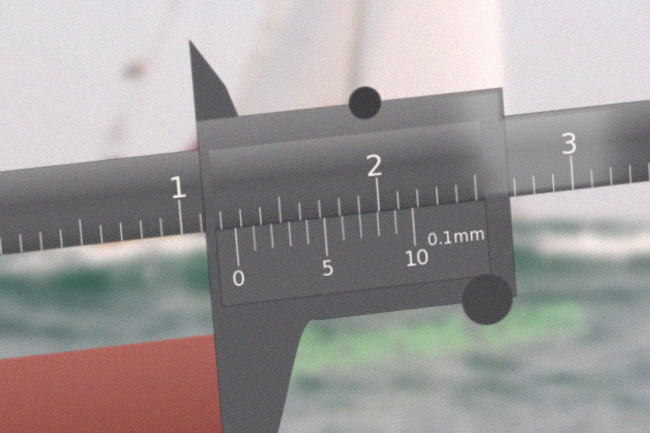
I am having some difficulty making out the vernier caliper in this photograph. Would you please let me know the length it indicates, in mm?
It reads 12.7 mm
